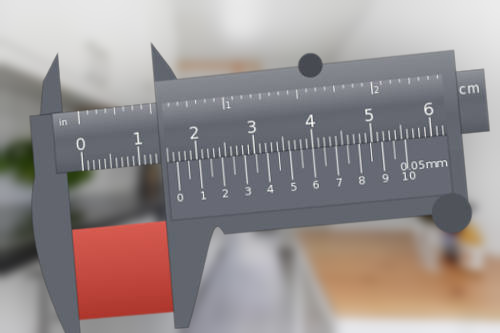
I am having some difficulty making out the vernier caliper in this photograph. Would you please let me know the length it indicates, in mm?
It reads 16.6 mm
